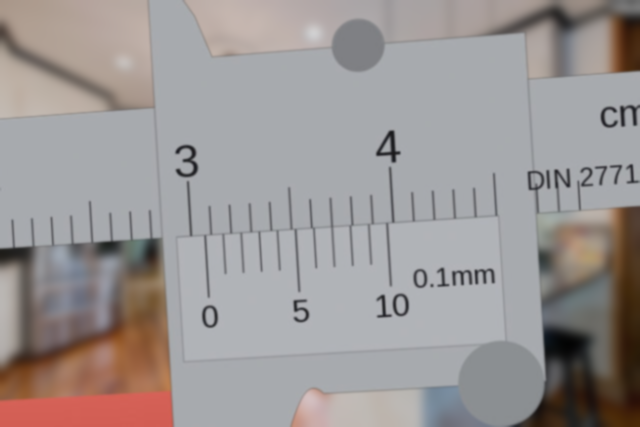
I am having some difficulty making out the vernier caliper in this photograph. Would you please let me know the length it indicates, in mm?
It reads 30.7 mm
